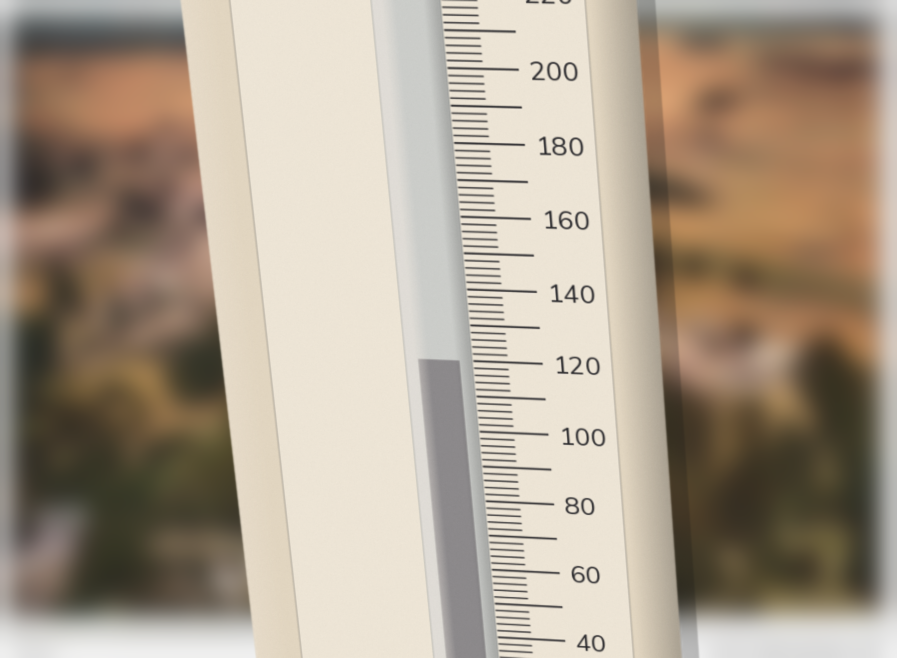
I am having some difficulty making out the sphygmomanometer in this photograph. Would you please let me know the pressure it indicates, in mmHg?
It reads 120 mmHg
